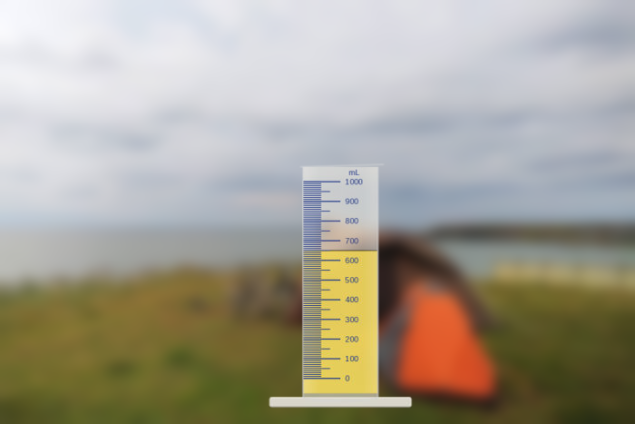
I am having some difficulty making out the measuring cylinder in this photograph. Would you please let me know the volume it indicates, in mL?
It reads 650 mL
